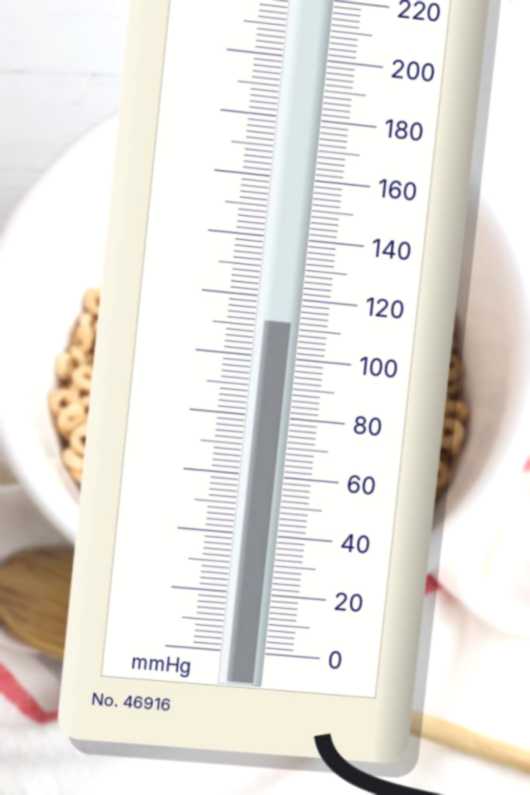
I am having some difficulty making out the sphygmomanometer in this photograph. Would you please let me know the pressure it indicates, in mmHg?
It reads 112 mmHg
